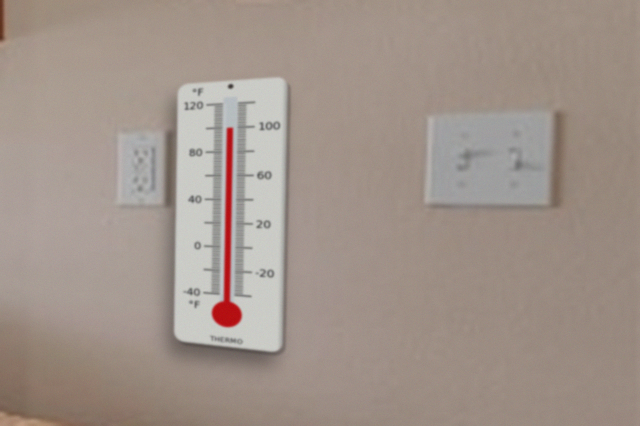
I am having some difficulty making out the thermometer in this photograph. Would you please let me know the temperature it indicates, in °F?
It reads 100 °F
